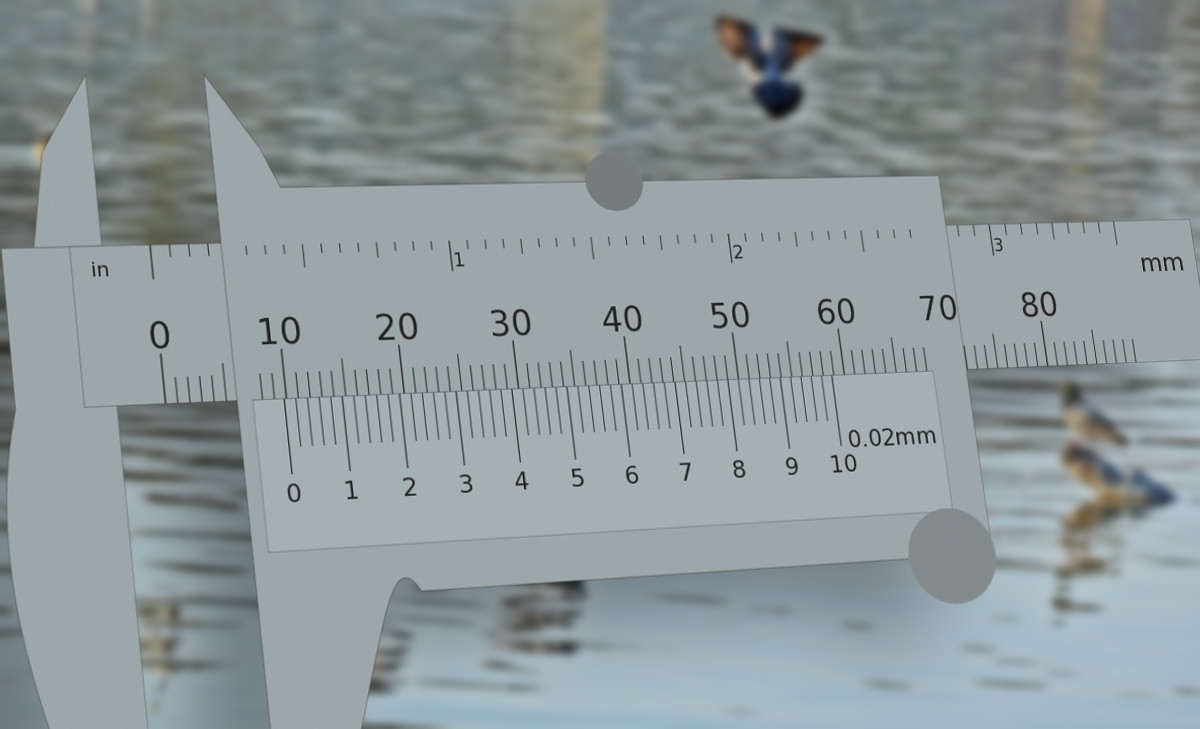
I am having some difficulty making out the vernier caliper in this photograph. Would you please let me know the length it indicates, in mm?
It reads 9.8 mm
